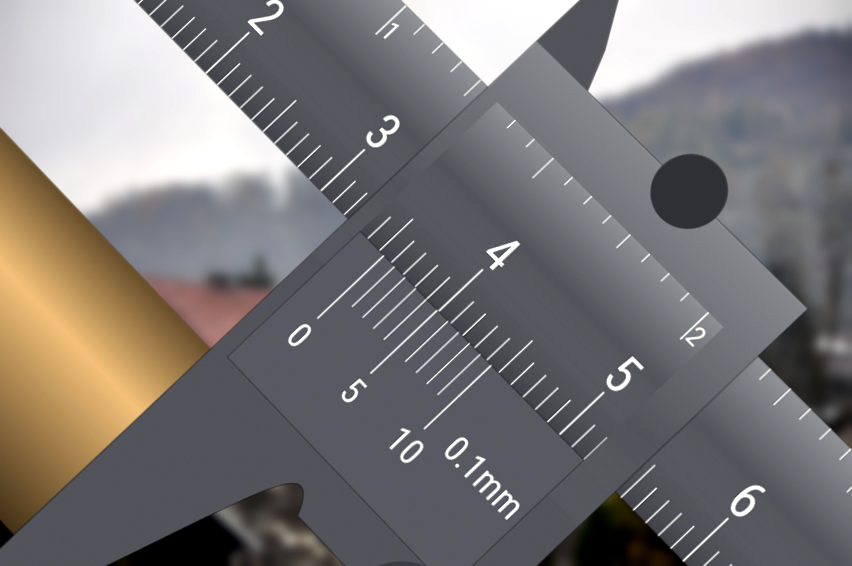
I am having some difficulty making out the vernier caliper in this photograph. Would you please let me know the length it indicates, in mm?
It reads 35.4 mm
